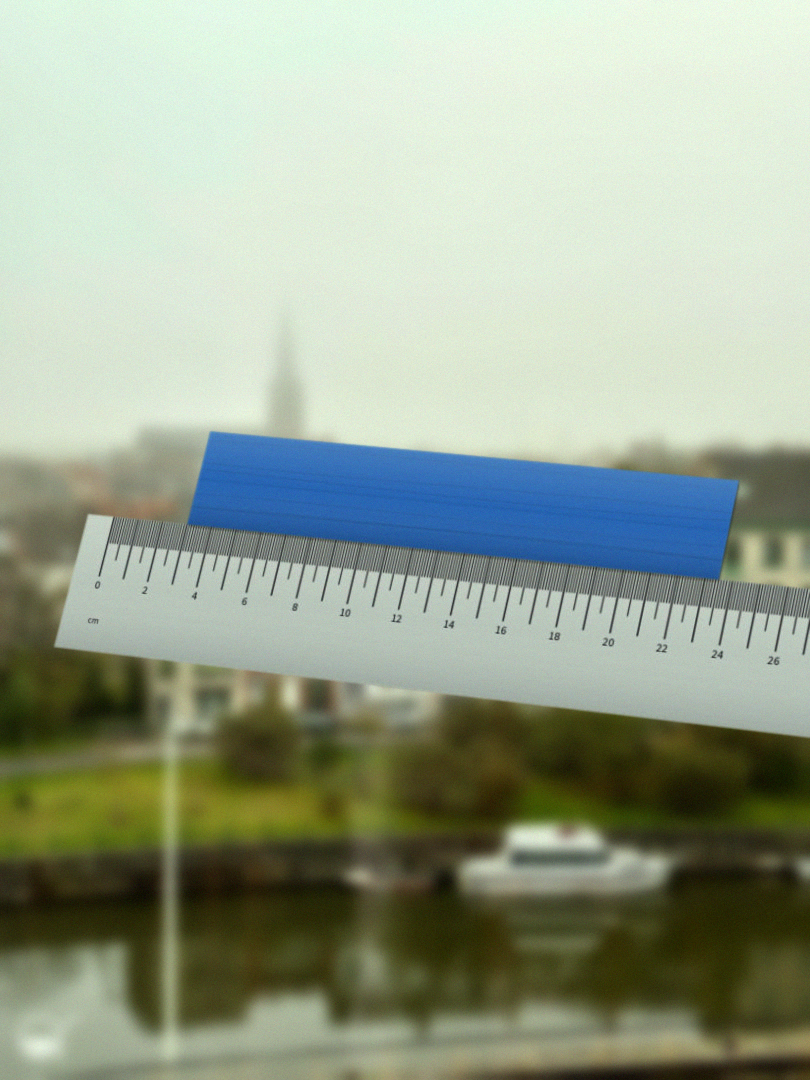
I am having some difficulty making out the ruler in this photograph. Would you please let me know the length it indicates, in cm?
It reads 20.5 cm
